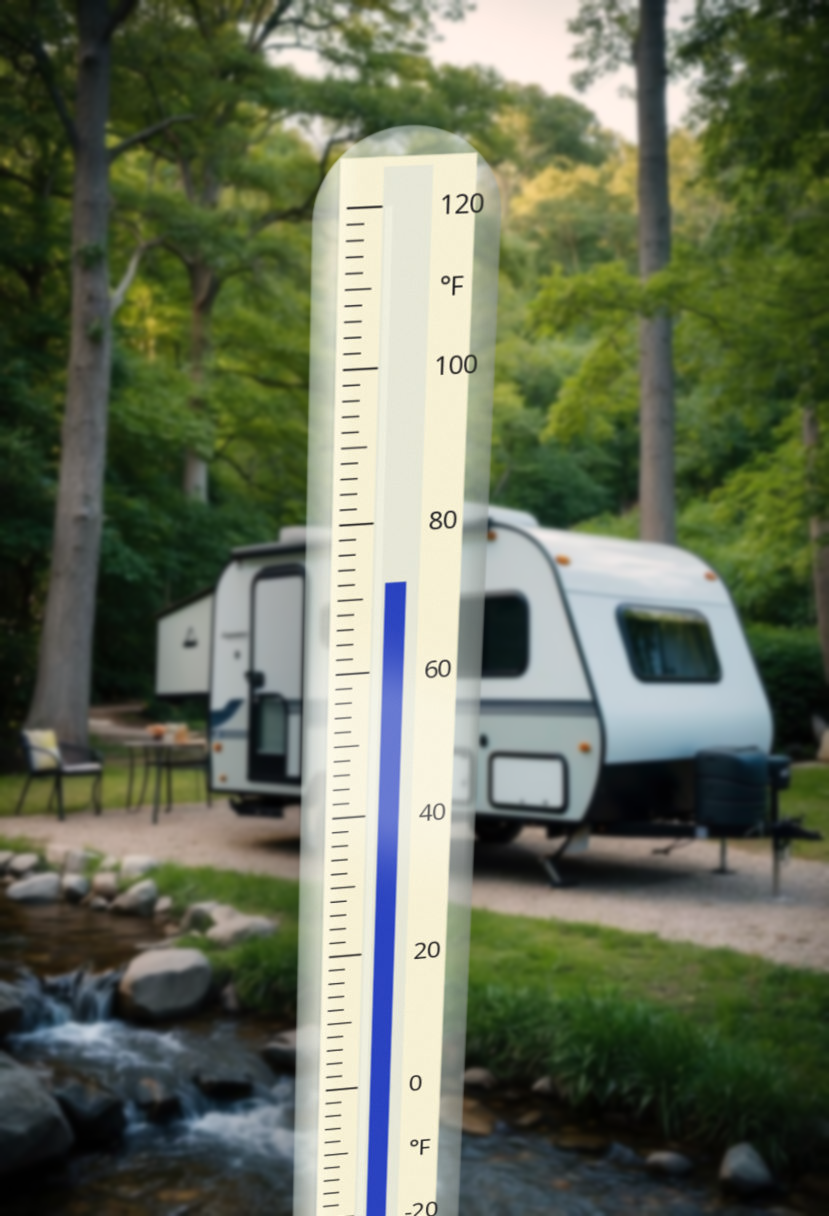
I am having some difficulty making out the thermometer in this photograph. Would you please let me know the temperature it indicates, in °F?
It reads 72 °F
